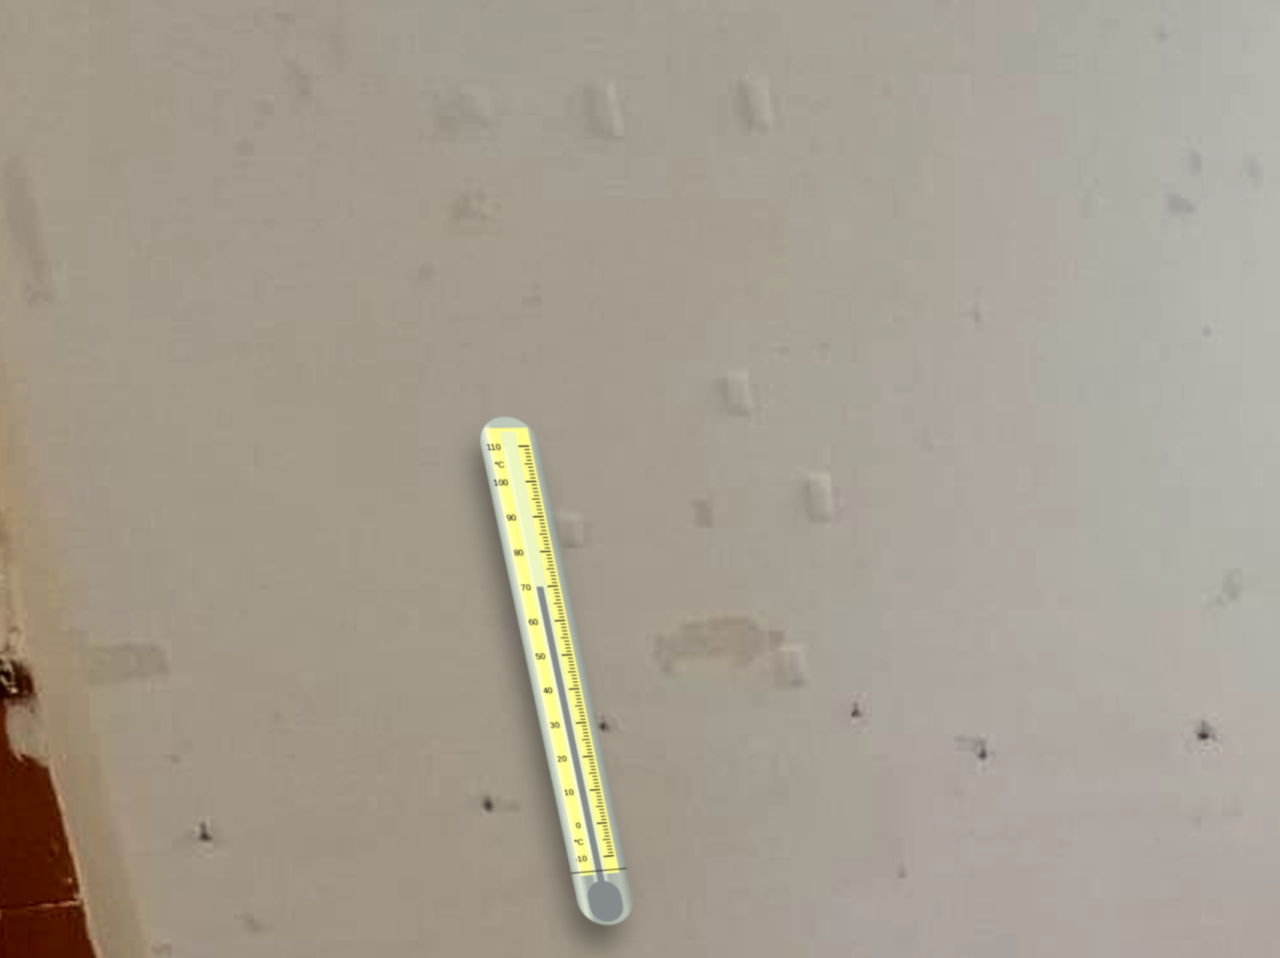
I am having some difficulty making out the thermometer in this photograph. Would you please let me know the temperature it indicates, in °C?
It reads 70 °C
